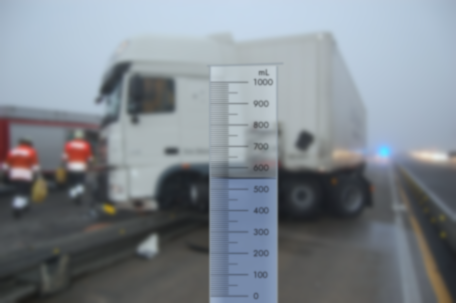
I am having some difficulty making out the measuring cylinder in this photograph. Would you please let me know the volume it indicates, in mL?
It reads 550 mL
